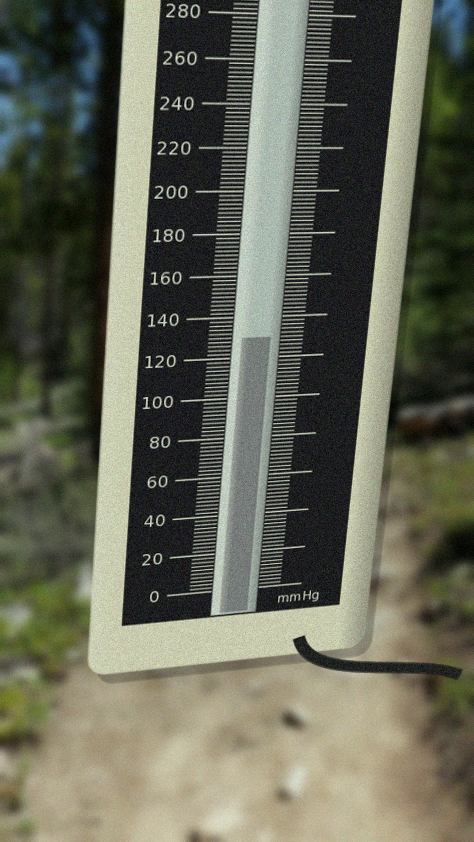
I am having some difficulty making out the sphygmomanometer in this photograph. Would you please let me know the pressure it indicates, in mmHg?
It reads 130 mmHg
